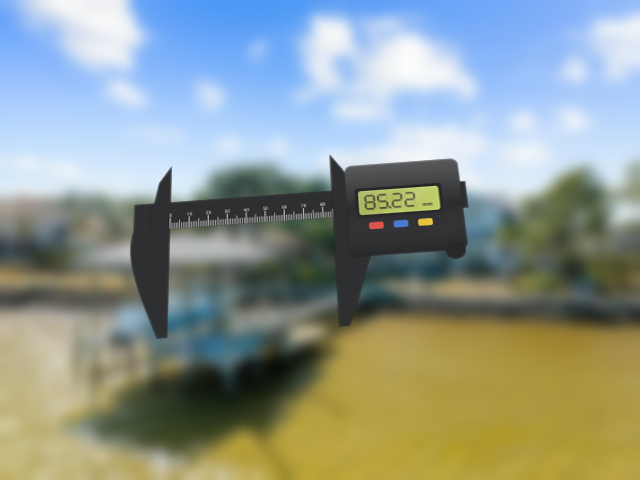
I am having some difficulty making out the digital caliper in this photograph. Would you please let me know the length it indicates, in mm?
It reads 85.22 mm
